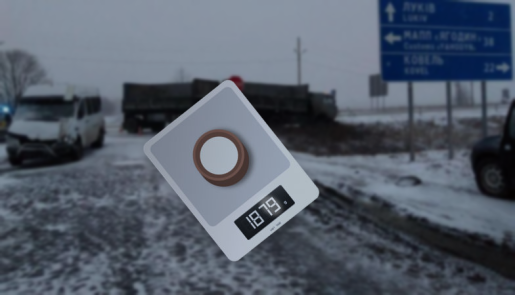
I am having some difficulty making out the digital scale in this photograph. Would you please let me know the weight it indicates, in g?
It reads 1879 g
